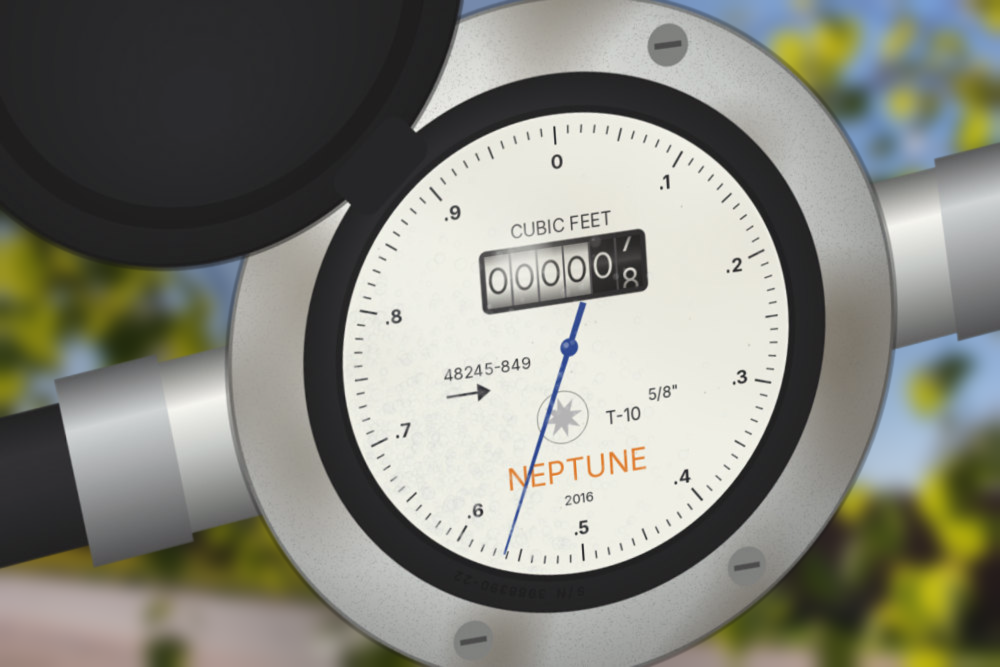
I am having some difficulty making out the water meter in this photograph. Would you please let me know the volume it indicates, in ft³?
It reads 7.56 ft³
